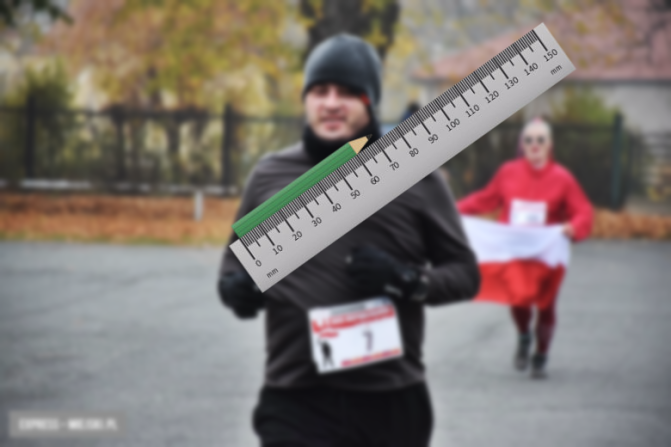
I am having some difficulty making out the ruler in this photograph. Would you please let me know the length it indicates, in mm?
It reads 70 mm
